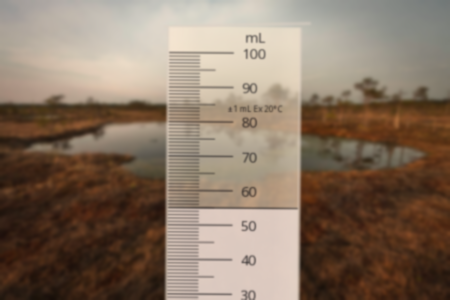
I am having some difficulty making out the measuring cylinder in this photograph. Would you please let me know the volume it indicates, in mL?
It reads 55 mL
